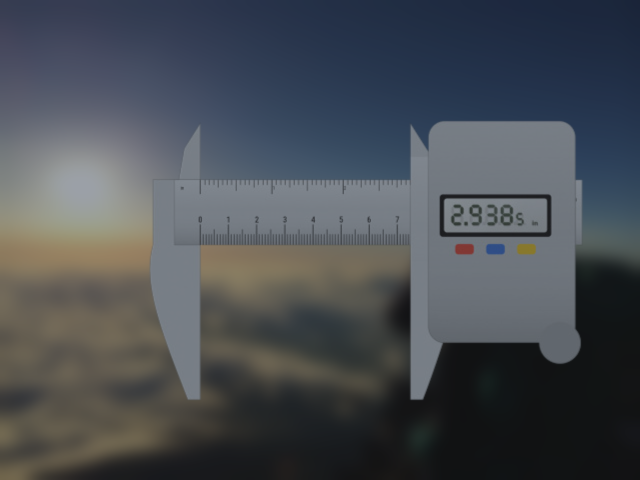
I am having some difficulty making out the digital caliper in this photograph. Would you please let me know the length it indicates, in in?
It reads 2.9385 in
